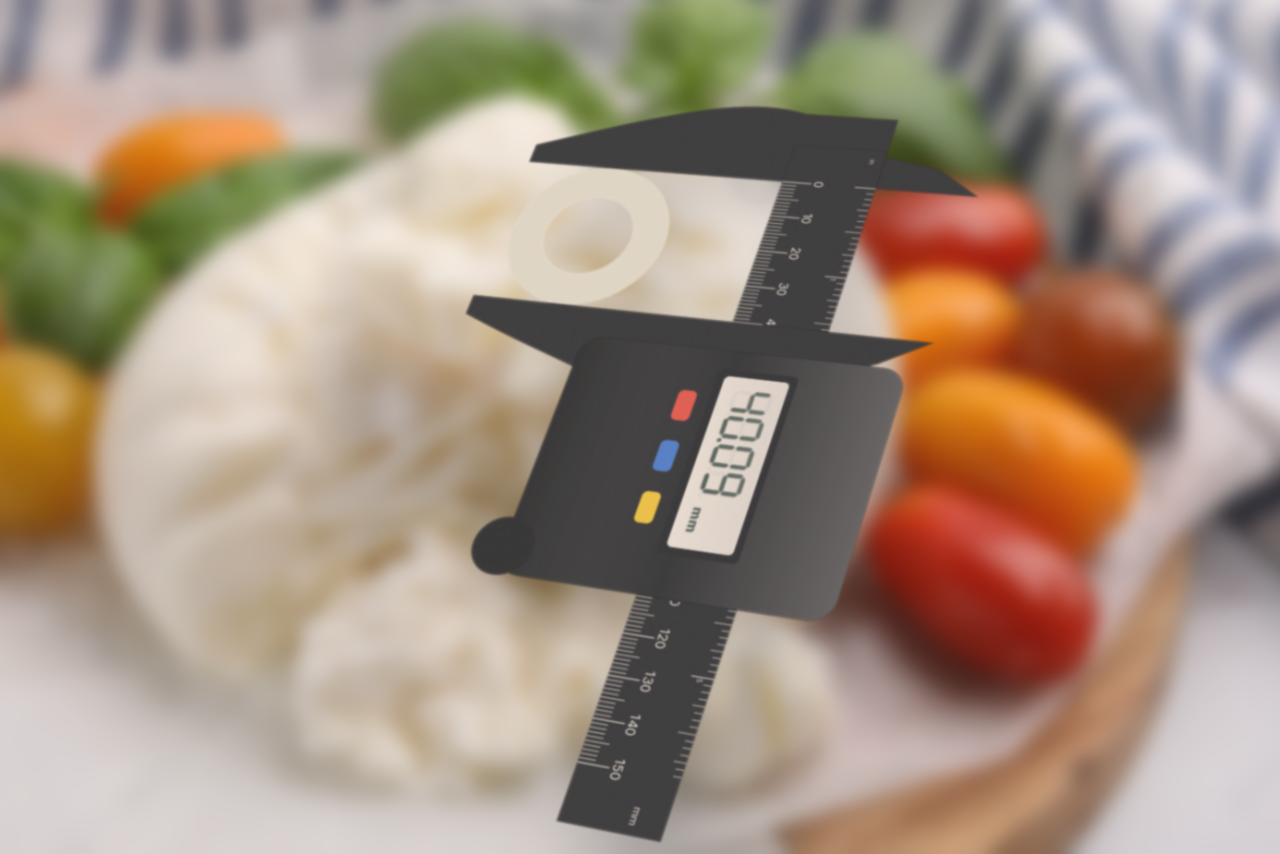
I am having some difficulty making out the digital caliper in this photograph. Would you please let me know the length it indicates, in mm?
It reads 40.09 mm
